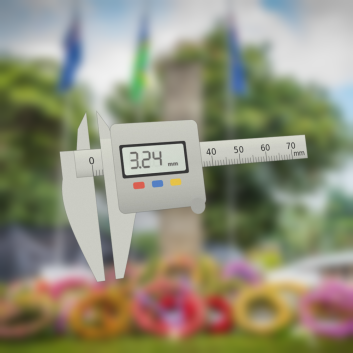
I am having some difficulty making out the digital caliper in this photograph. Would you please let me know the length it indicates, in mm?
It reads 3.24 mm
